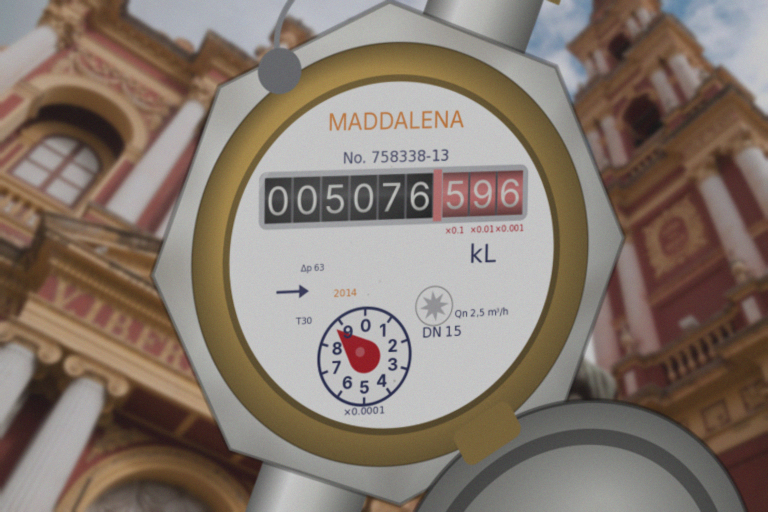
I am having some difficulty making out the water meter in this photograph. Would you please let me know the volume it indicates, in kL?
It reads 5076.5968 kL
